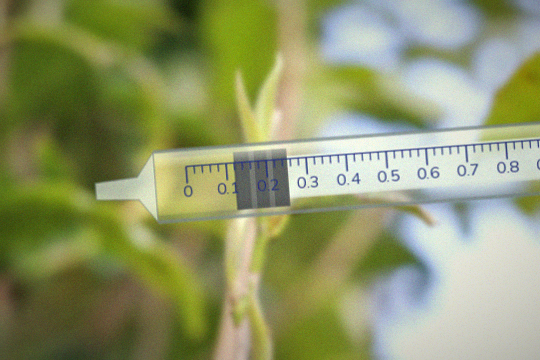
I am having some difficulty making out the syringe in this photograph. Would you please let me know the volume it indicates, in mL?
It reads 0.12 mL
